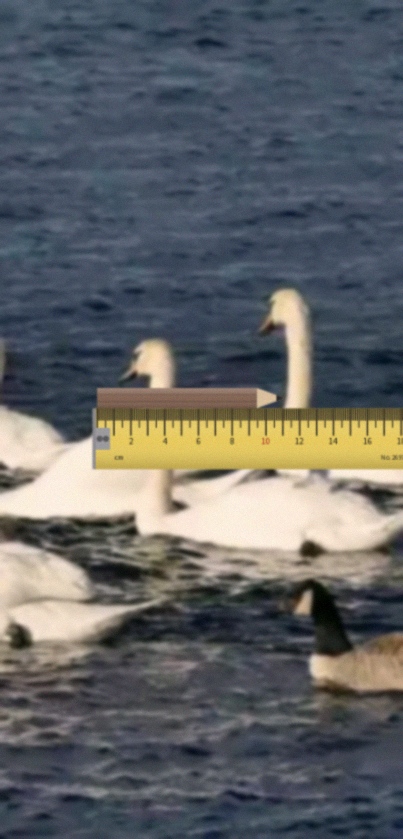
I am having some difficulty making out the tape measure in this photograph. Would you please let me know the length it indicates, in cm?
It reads 11 cm
